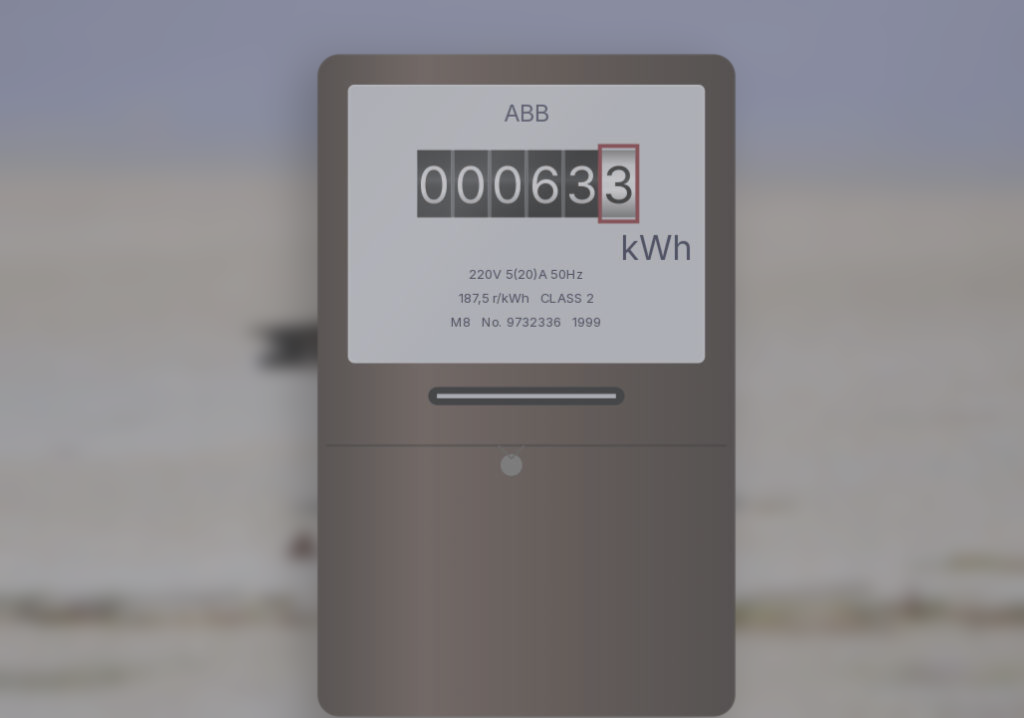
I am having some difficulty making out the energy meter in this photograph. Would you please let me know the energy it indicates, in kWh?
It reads 63.3 kWh
